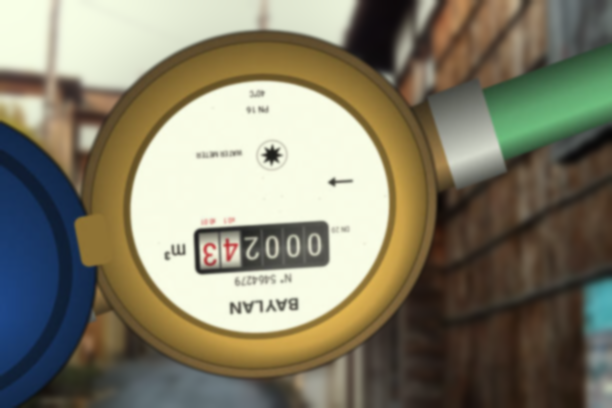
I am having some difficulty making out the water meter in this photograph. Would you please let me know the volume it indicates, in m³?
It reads 2.43 m³
